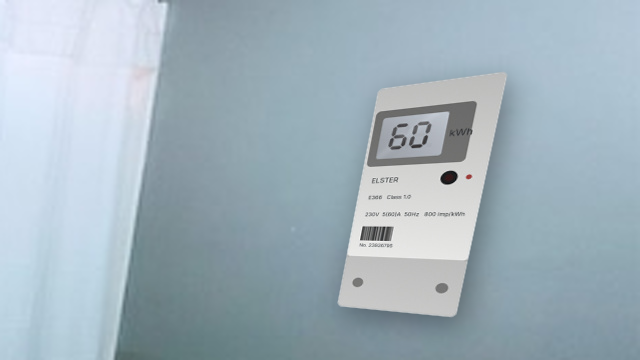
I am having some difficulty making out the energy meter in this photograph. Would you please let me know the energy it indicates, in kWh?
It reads 60 kWh
